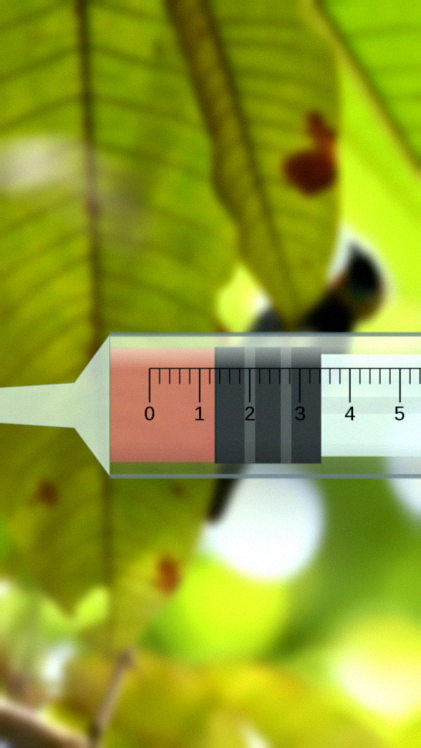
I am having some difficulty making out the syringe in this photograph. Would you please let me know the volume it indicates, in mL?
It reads 1.3 mL
